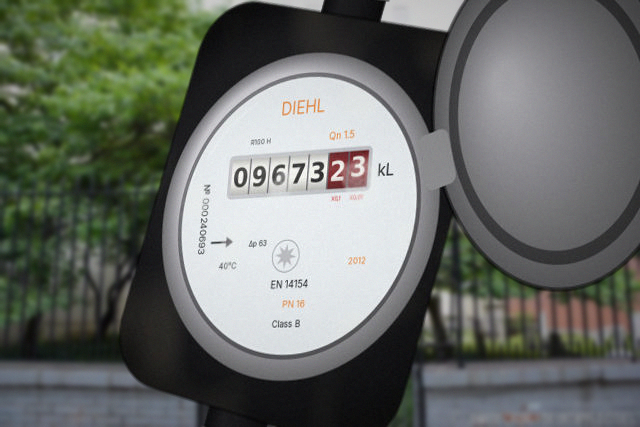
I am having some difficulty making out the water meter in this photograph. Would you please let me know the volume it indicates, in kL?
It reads 9673.23 kL
